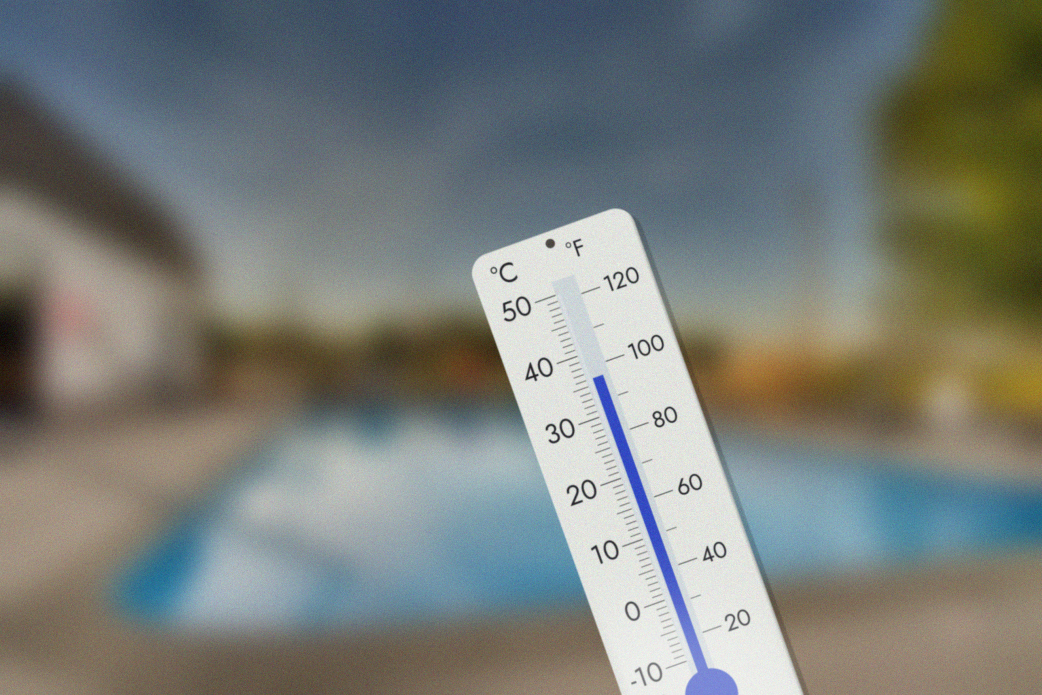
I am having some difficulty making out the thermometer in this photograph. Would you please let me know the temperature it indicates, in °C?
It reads 36 °C
